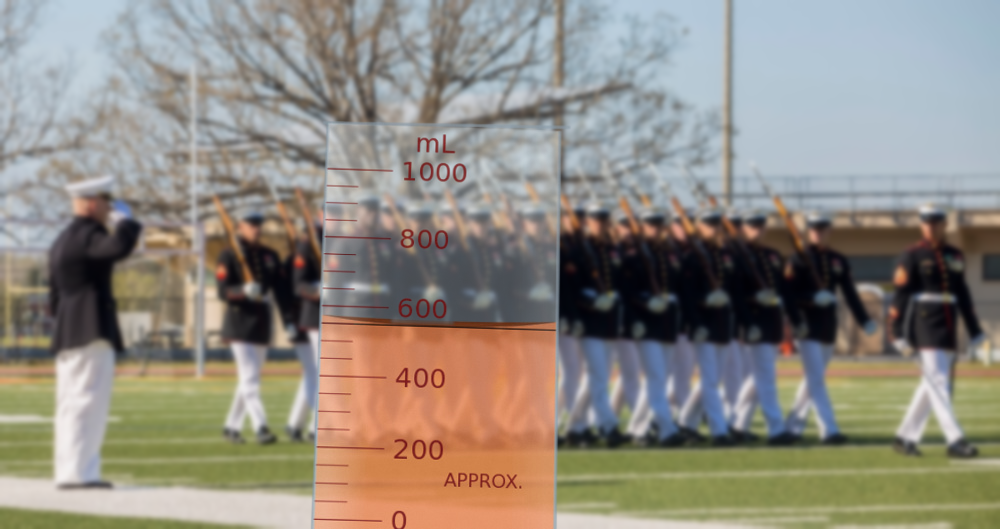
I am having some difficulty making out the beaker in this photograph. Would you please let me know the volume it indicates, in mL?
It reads 550 mL
